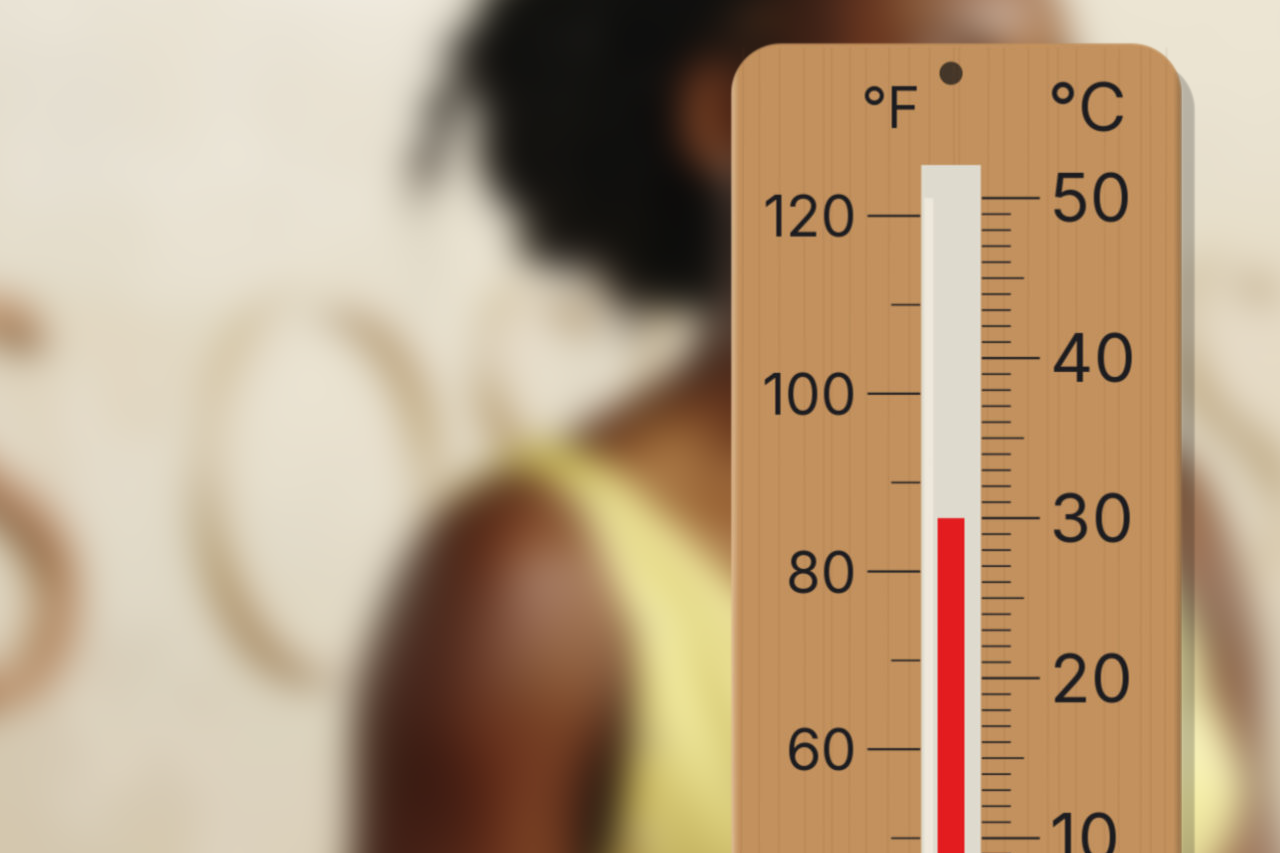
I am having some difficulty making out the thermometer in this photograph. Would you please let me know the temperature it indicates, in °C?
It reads 30 °C
